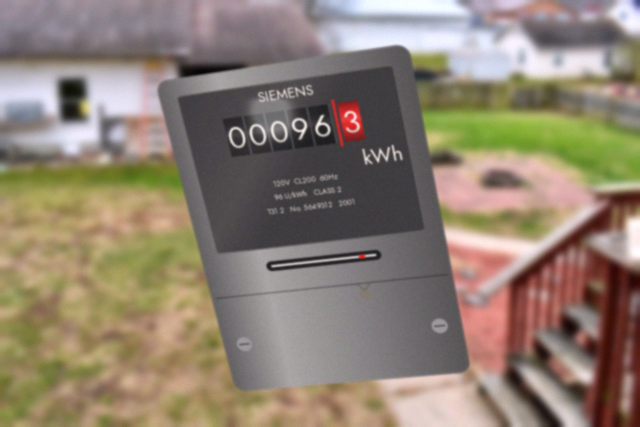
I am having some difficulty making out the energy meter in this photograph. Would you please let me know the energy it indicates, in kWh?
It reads 96.3 kWh
